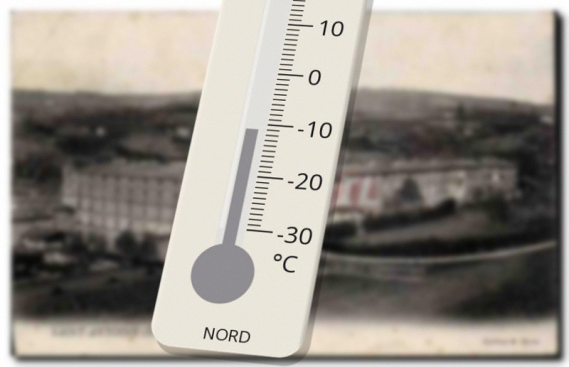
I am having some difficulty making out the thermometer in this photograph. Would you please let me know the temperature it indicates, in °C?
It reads -11 °C
